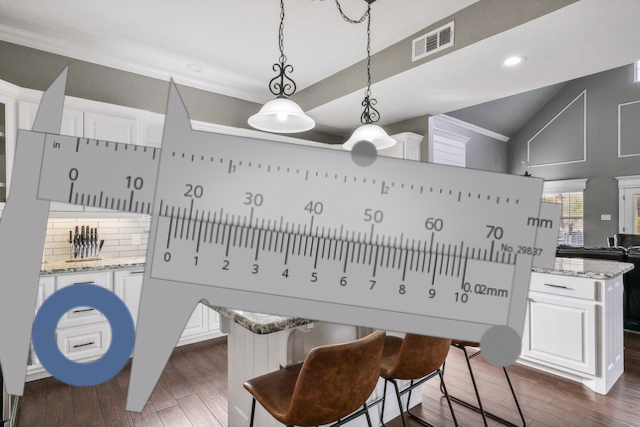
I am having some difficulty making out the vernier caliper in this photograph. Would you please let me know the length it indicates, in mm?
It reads 17.0 mm
